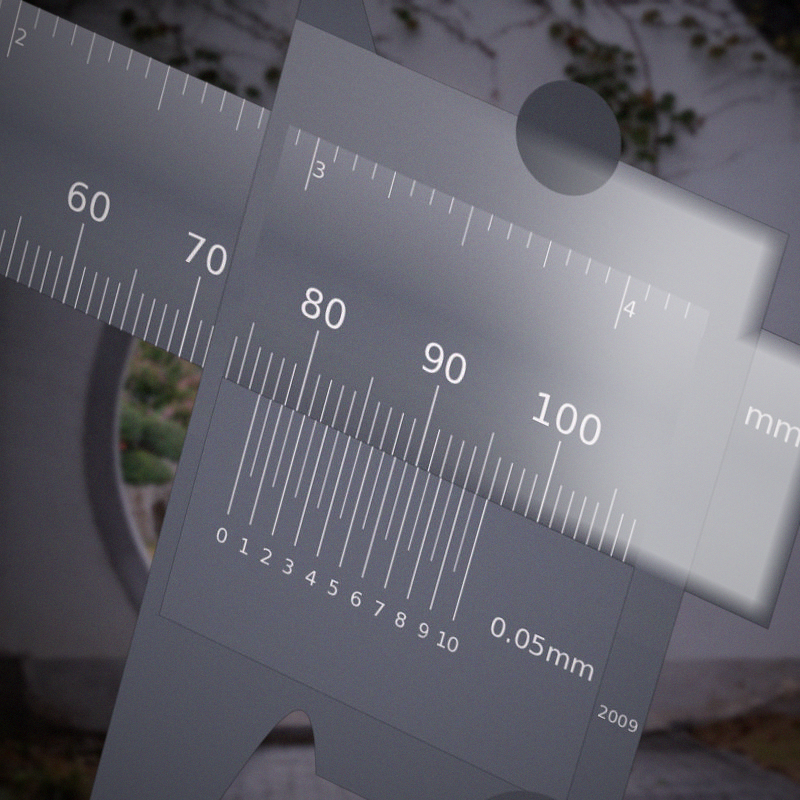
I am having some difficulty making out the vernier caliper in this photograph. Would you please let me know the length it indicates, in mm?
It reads 76.9 mm
